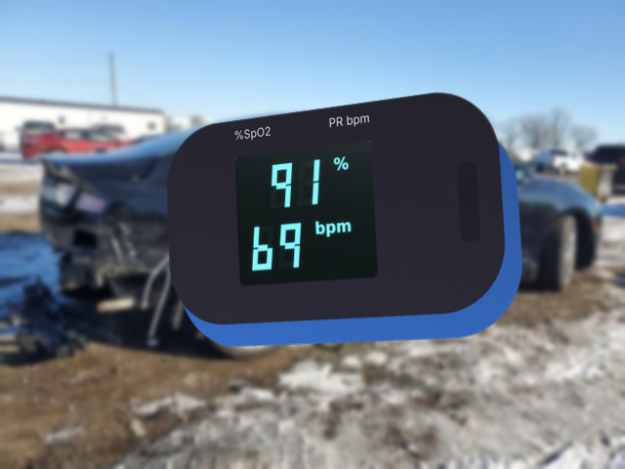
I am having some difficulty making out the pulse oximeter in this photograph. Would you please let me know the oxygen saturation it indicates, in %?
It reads 91 %
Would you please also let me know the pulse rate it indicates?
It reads 69 bpm
